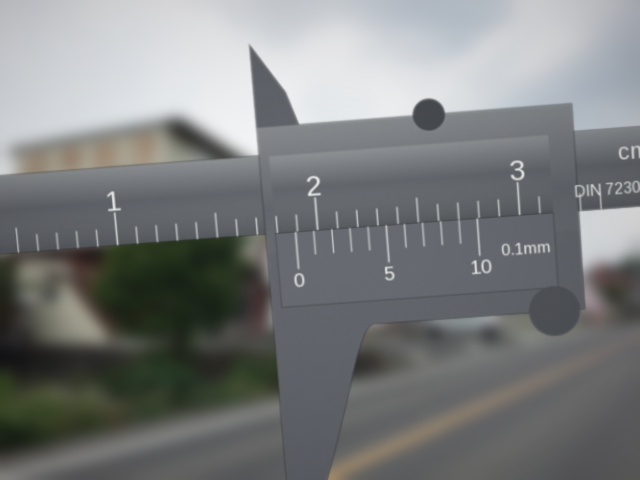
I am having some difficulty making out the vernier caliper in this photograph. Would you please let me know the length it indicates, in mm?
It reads 18.9 mm
